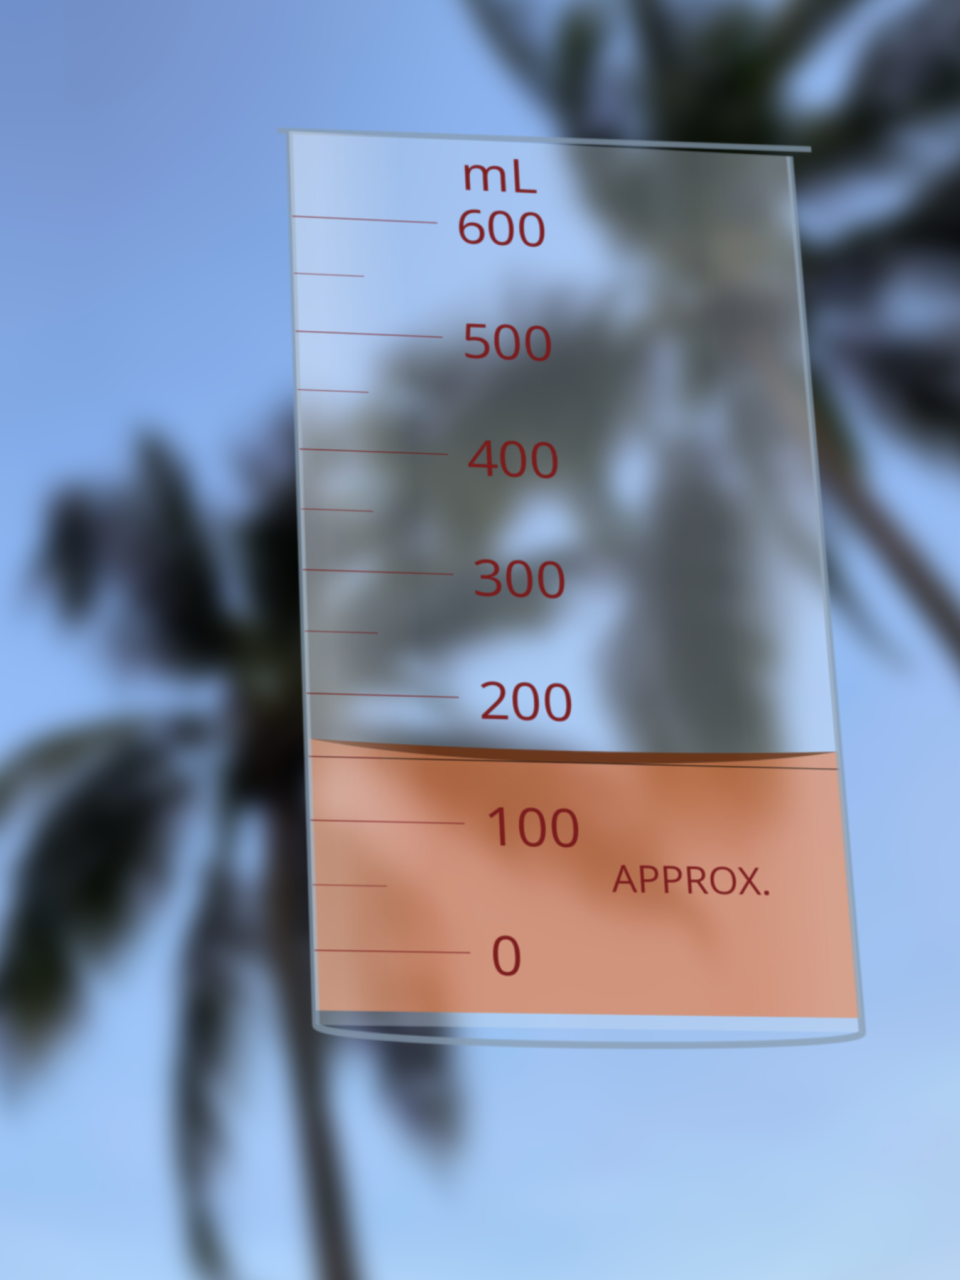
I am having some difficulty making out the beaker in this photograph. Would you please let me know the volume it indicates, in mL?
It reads 150 mL
